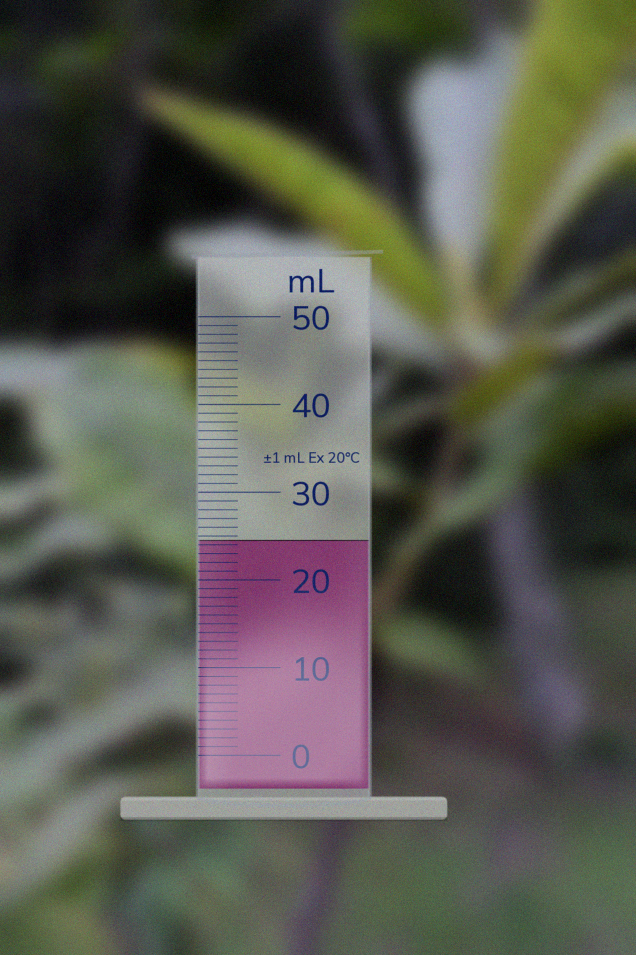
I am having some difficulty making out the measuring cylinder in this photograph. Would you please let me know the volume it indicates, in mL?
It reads 24.5 mL
